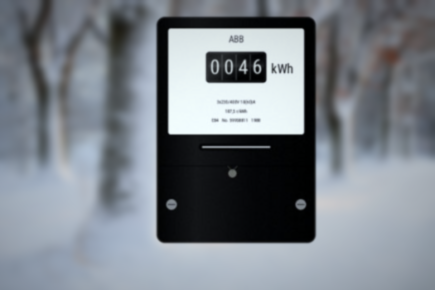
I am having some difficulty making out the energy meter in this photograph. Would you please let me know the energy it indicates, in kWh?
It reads 46 kWh
